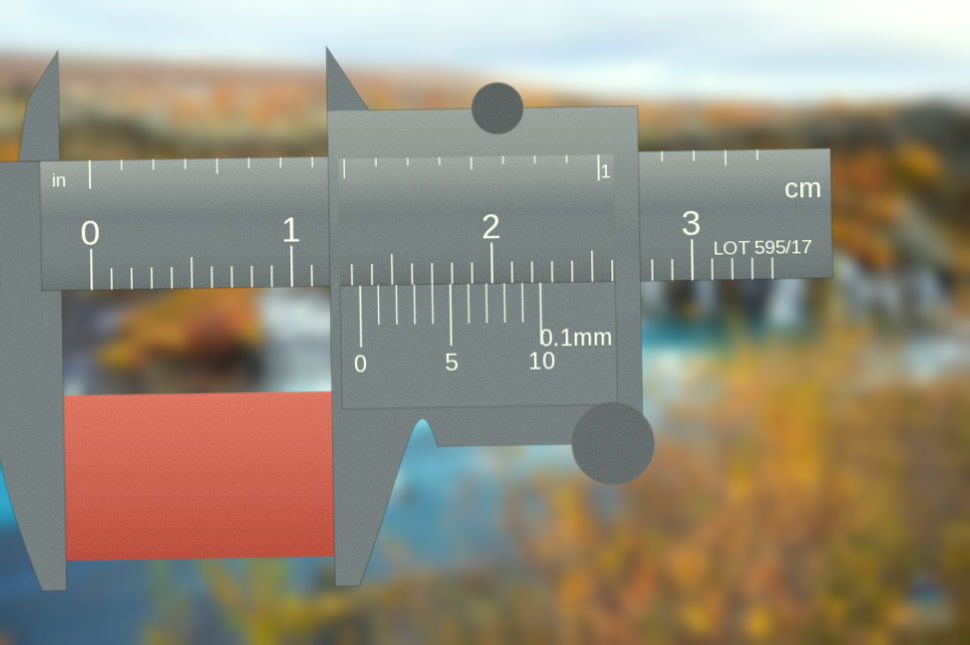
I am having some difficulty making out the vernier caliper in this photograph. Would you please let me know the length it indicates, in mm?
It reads 13.4 mm
